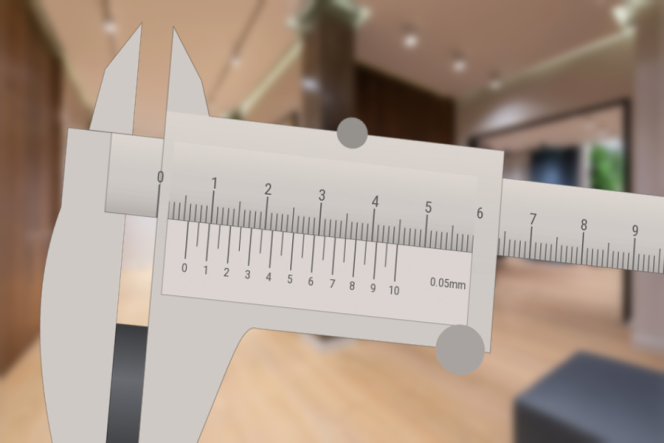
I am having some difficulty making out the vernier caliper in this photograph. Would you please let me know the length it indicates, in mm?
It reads 5.8 mm
